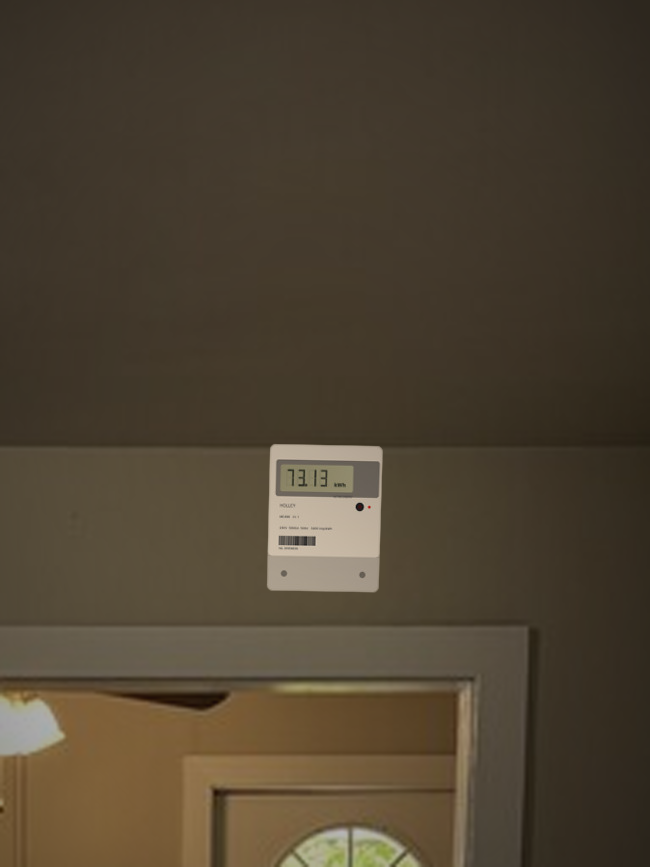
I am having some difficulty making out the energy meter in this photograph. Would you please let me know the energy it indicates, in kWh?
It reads 73.13 kWh
